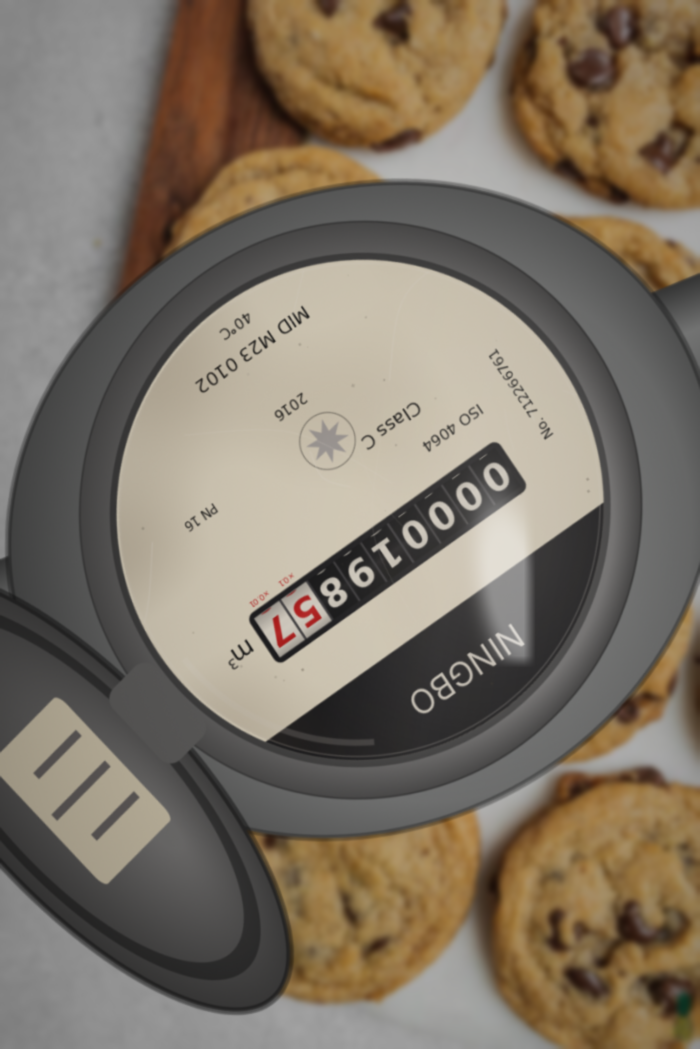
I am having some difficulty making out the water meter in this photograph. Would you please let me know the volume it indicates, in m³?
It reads 198.57 m³
